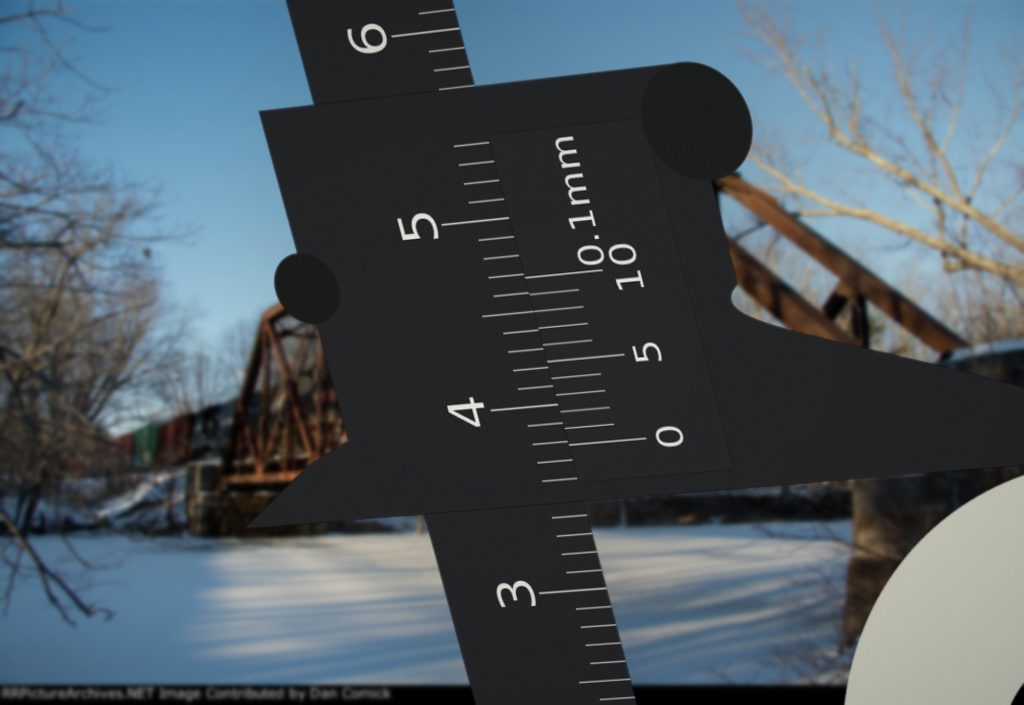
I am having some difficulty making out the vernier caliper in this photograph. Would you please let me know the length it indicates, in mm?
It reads 37.8 mm
